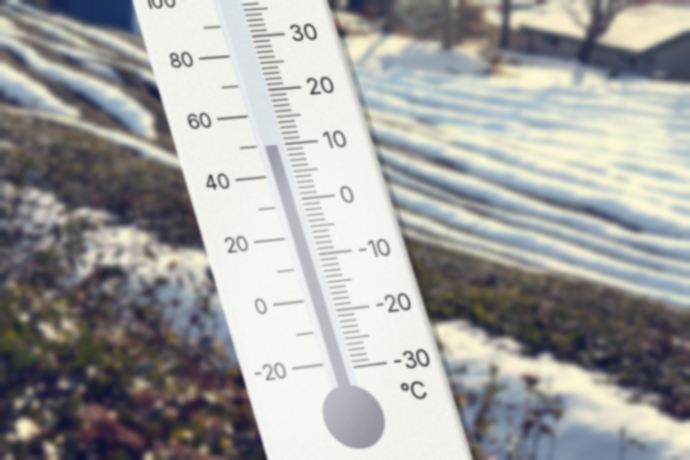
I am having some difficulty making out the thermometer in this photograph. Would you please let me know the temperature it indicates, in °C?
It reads 10 °C
